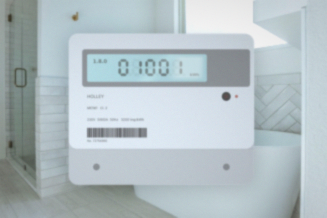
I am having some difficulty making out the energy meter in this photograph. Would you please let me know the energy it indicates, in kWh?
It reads 1001 kWh
